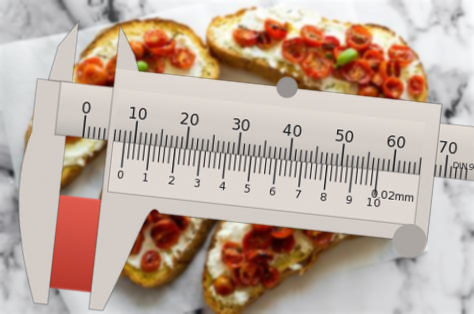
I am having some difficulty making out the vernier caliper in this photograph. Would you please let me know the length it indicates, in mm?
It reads 8.0 mm
